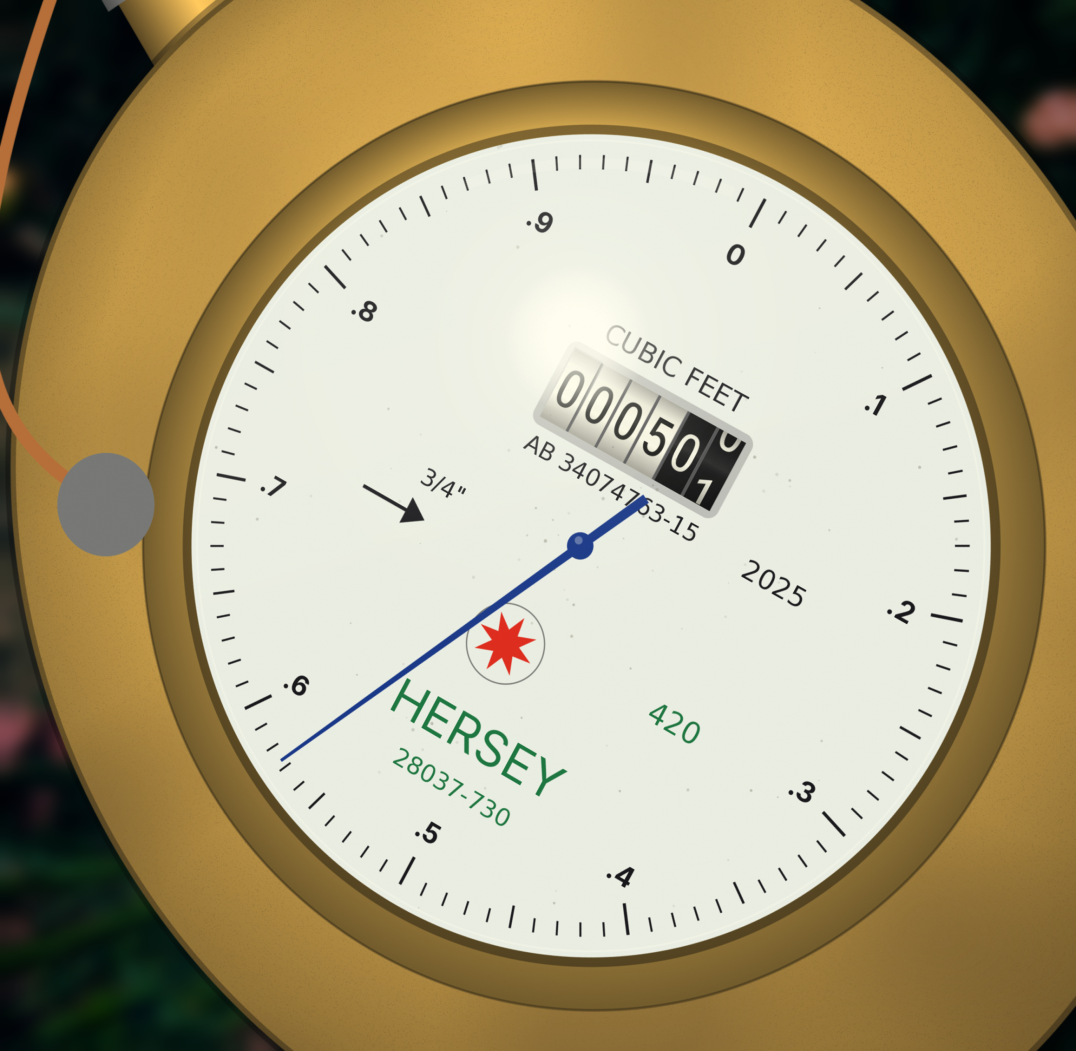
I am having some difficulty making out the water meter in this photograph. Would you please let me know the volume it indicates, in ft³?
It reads 500.57 ft³
